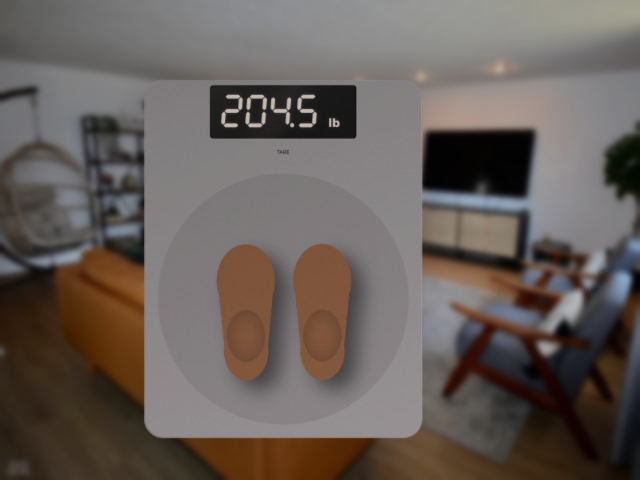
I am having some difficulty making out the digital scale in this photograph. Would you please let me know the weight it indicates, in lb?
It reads 204.5 lb
